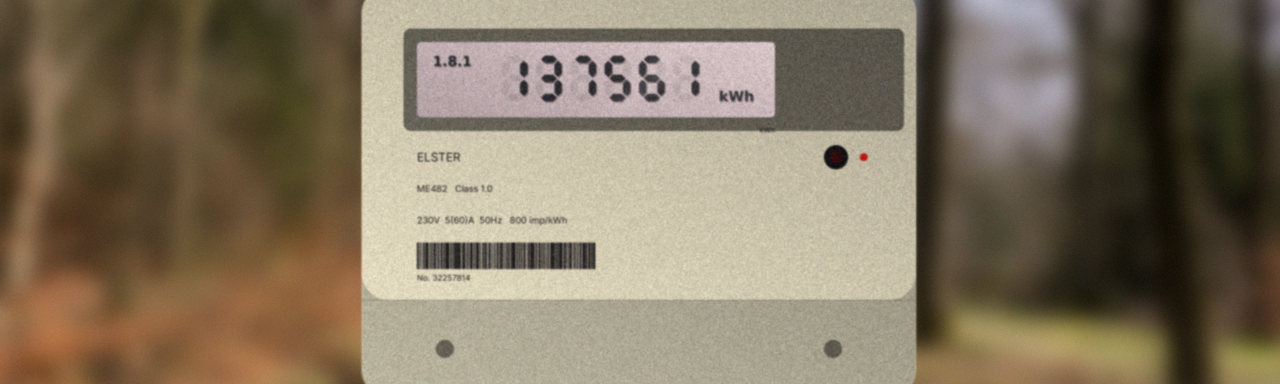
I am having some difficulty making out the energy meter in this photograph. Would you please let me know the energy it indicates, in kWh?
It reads 137561 kWh
